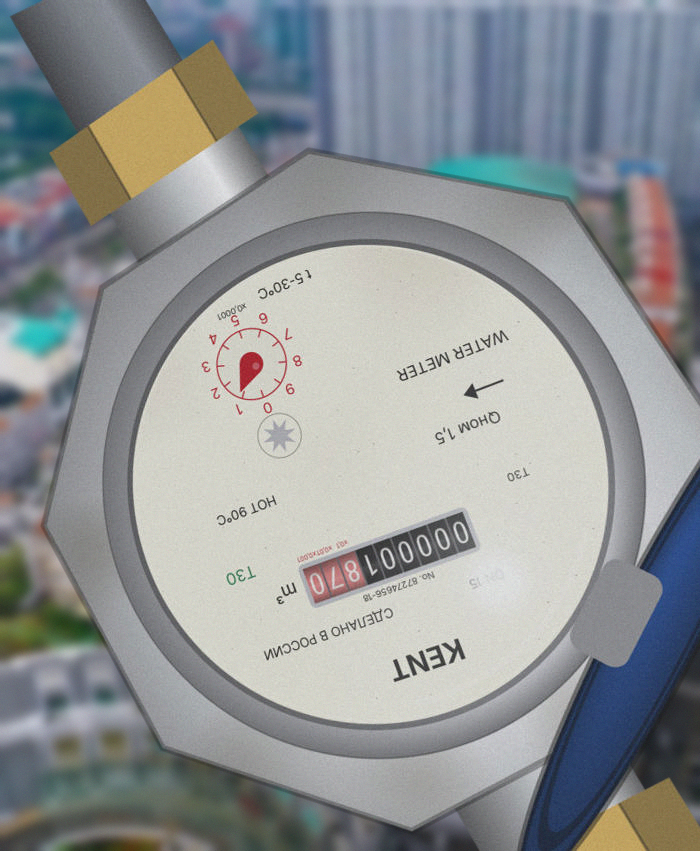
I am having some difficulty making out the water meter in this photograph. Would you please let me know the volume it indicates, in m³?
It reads 1.8701 m³
